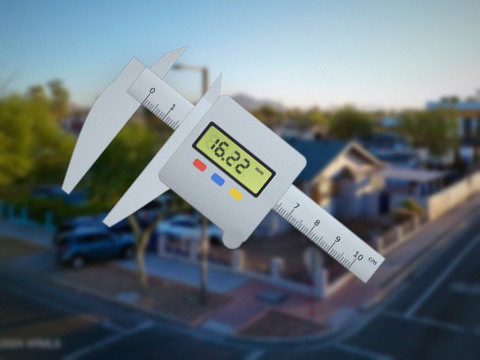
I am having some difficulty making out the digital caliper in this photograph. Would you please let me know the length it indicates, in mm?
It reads 16.22 mm
